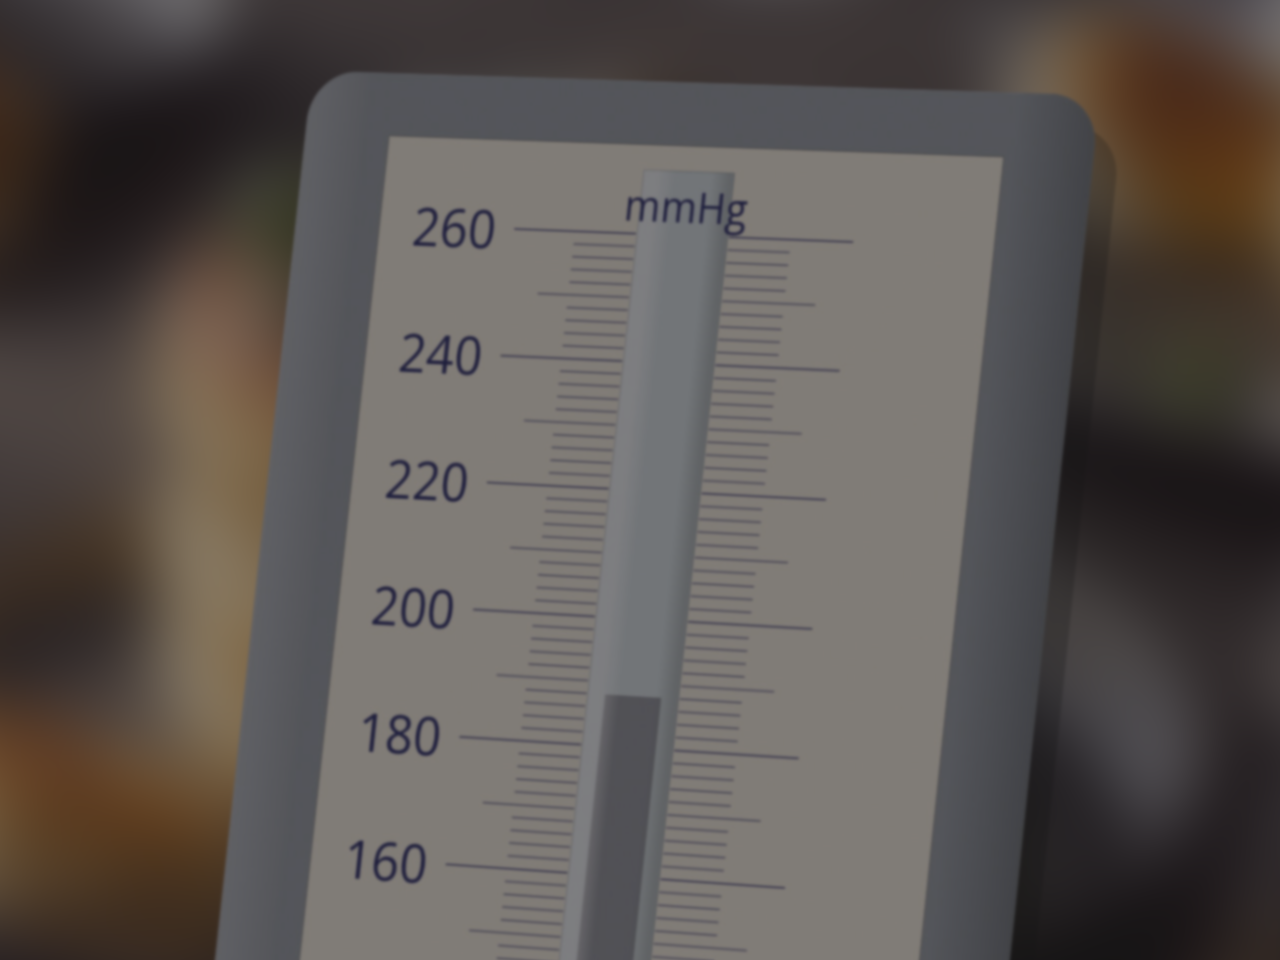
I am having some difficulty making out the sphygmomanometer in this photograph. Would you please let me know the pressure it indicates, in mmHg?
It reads 188 mmHg
